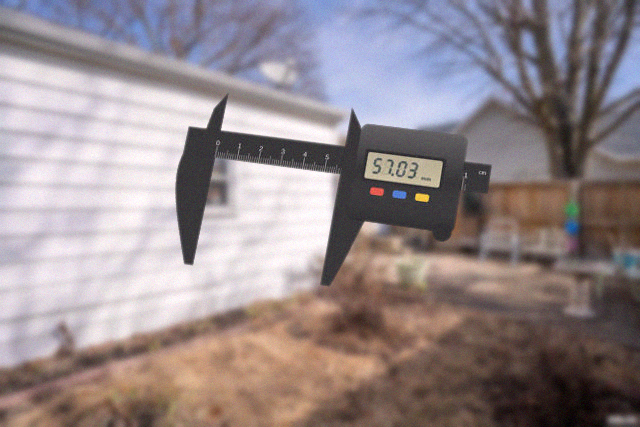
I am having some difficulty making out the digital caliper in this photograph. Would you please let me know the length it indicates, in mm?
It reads 57.03 mm
